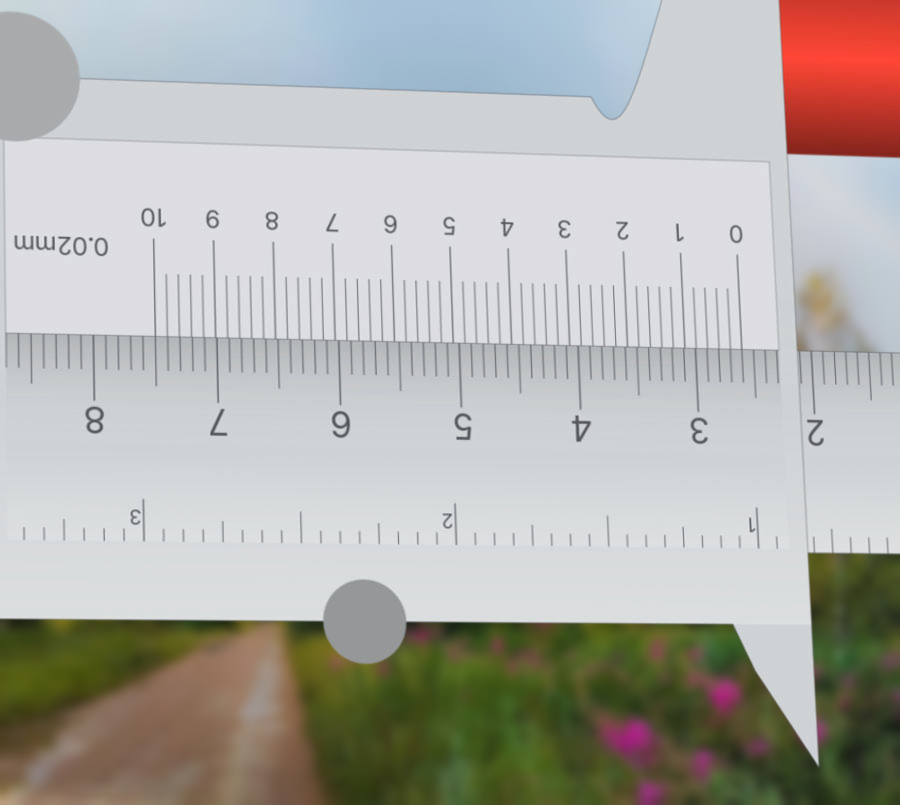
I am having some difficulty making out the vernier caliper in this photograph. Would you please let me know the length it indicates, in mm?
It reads 26.0 mm
